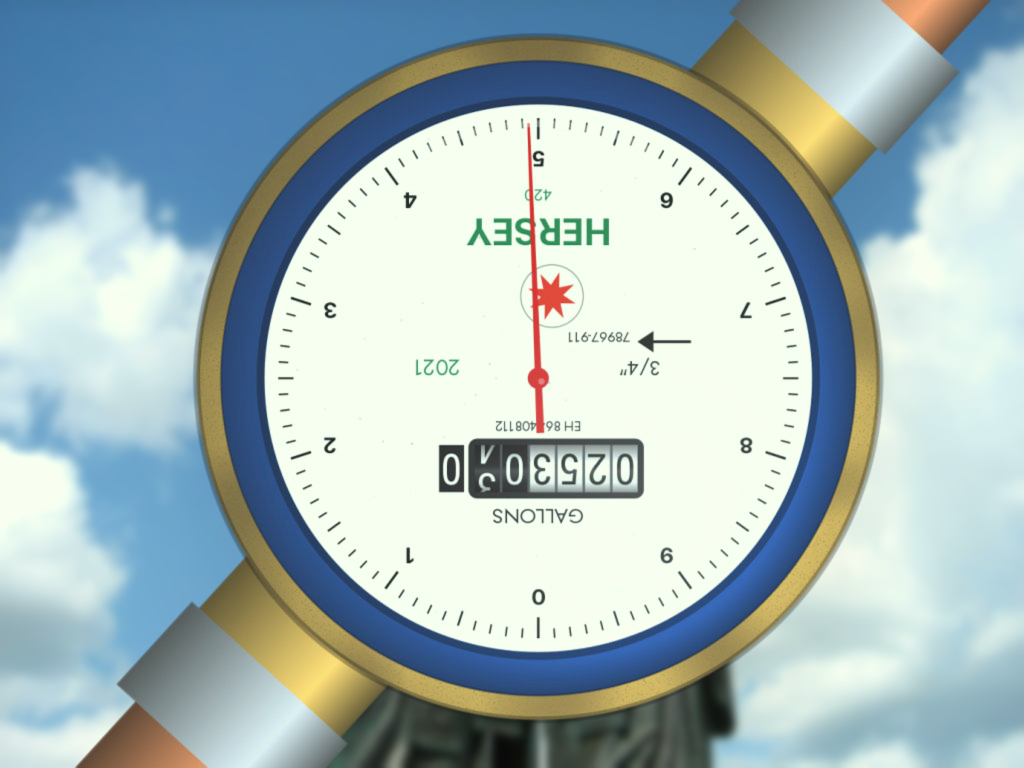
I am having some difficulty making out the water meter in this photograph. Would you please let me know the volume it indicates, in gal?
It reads 253034.9 gal
